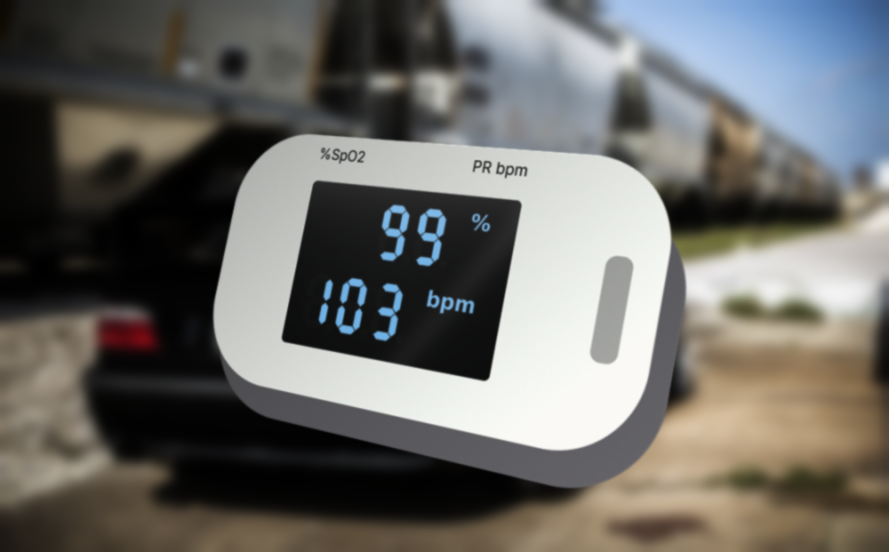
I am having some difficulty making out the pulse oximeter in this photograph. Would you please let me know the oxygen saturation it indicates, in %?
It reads 99 %
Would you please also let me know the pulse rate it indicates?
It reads 103 bpm
